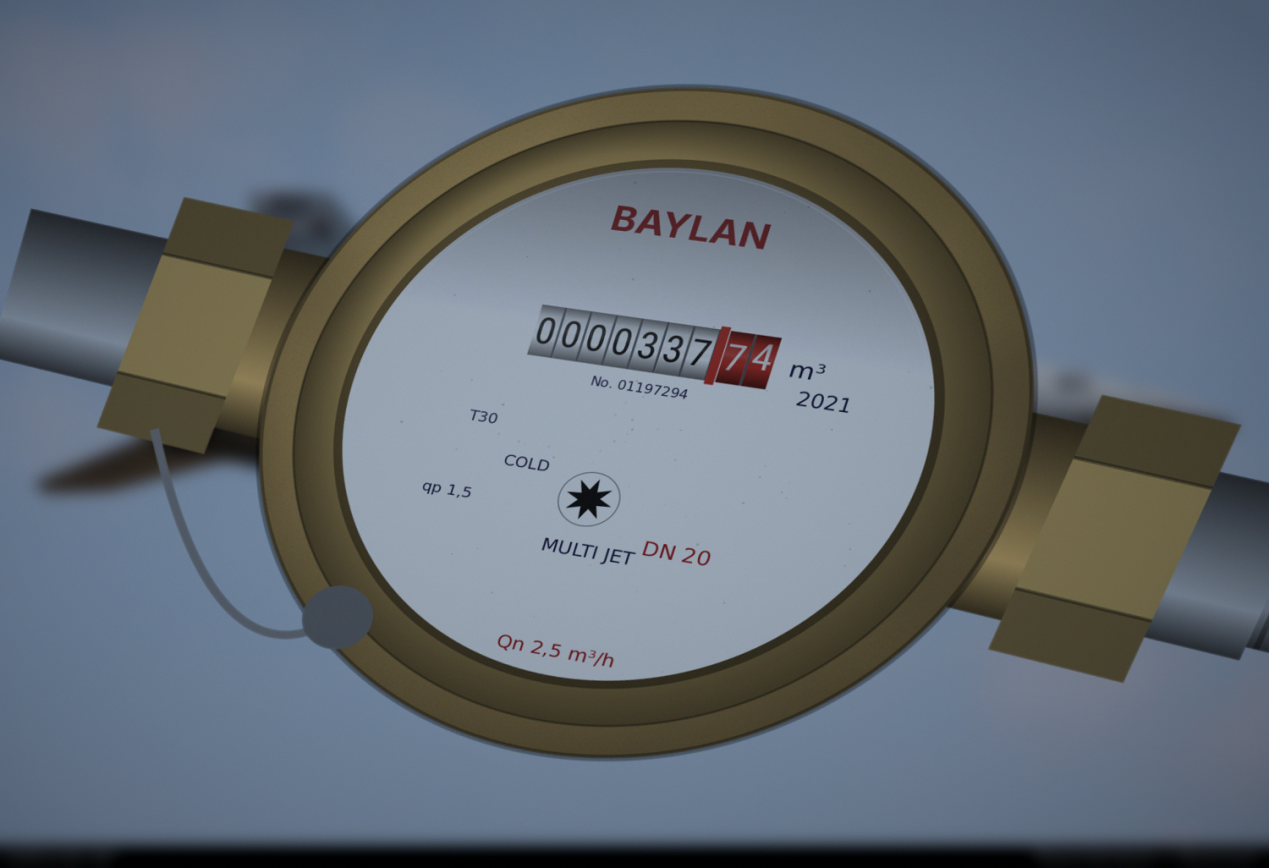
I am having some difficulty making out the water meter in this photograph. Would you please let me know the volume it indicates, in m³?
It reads 337.74 m³
